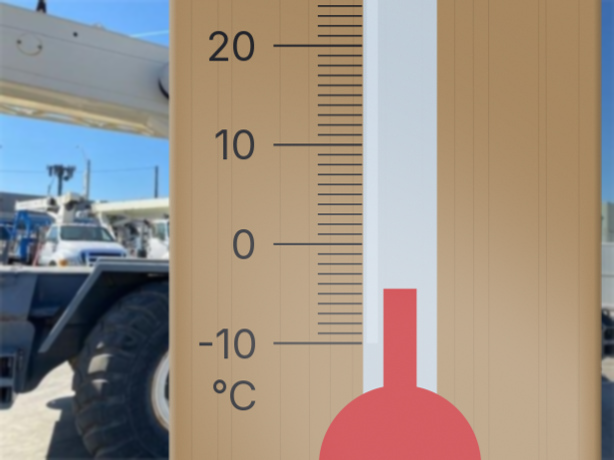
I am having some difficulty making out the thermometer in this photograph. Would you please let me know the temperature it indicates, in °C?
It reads -4.5 °C
